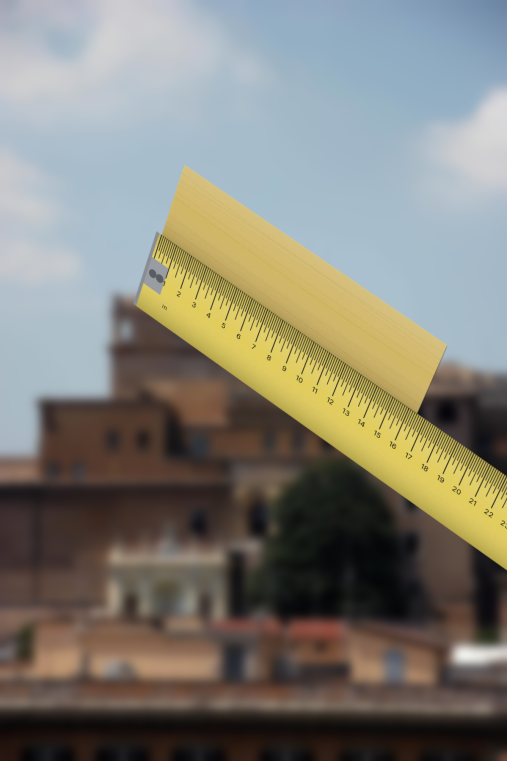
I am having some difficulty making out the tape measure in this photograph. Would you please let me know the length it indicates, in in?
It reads 16.5 in
